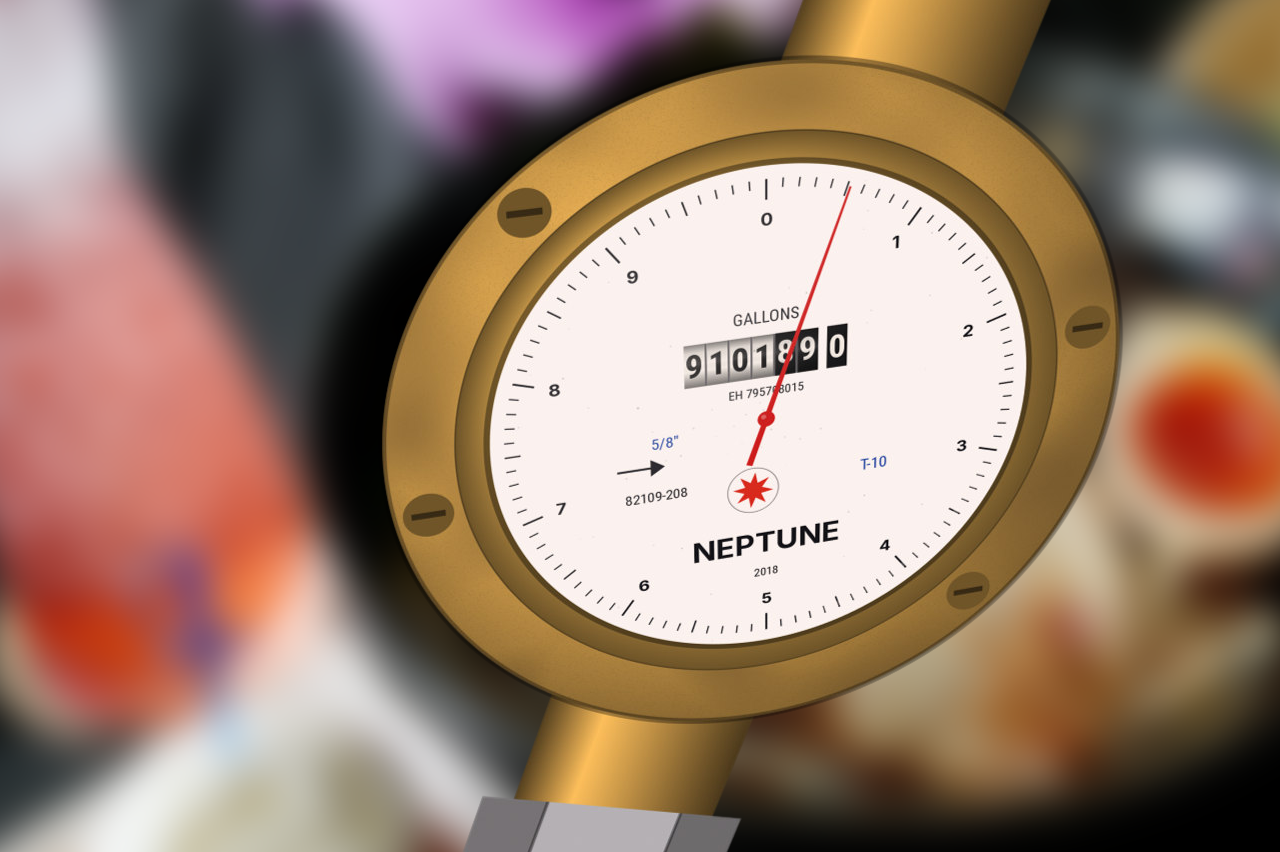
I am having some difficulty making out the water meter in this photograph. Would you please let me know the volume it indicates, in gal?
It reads 9101890.5 gal
